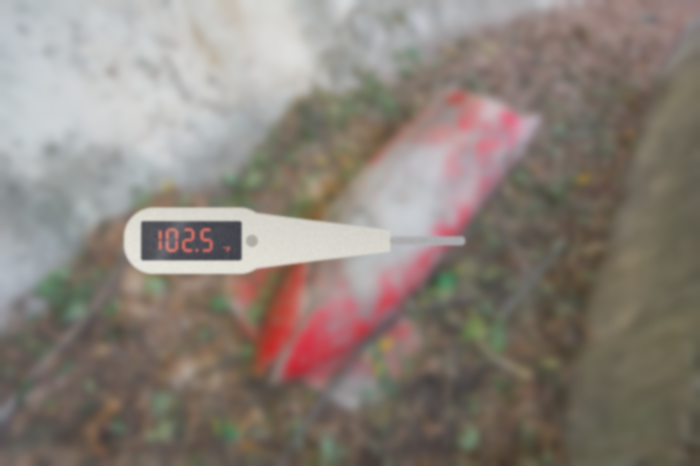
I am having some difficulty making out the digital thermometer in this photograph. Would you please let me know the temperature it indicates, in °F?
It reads 102.5 °F
